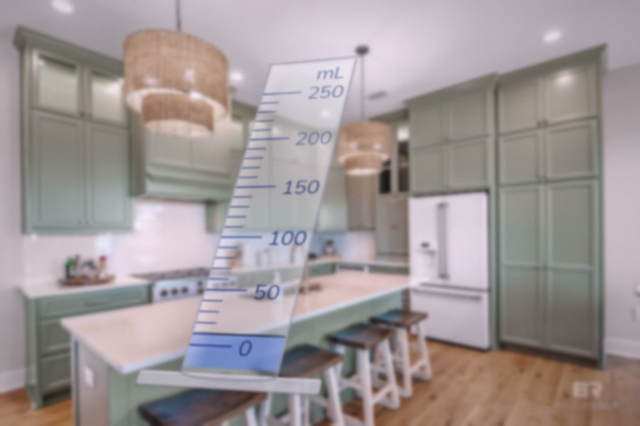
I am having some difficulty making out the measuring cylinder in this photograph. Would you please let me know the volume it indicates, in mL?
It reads 10 mL
